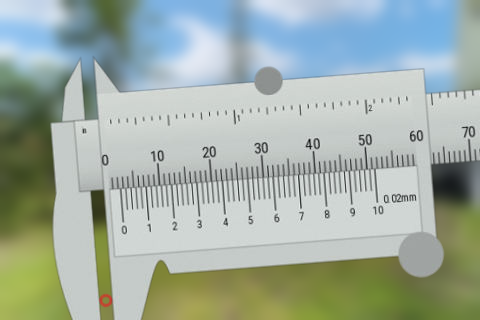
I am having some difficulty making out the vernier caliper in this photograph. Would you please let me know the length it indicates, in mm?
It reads 2.5 mm
